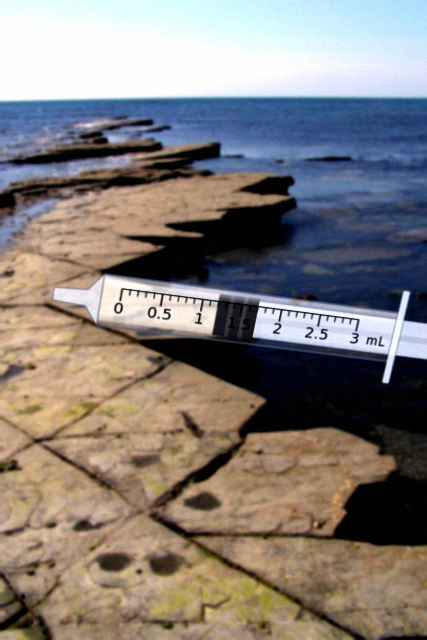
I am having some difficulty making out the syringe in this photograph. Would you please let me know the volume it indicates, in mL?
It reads 1.2 mL
